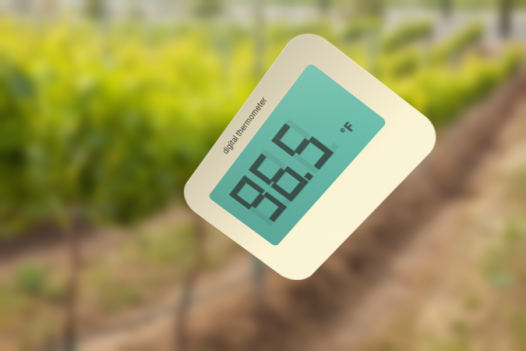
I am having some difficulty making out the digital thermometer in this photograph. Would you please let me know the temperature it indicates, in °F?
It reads 96.5 °F
